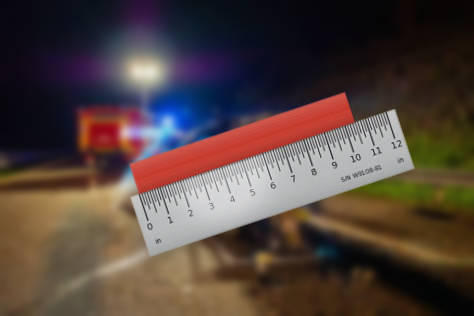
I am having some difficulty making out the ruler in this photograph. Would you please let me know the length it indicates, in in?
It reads 10.5 in
